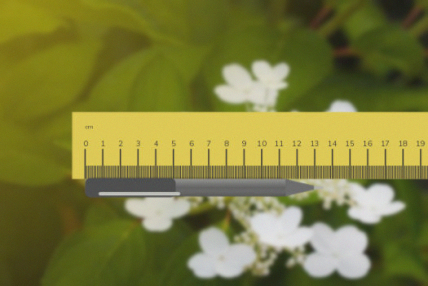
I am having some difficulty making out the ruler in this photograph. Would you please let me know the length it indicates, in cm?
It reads 13.5 cm
